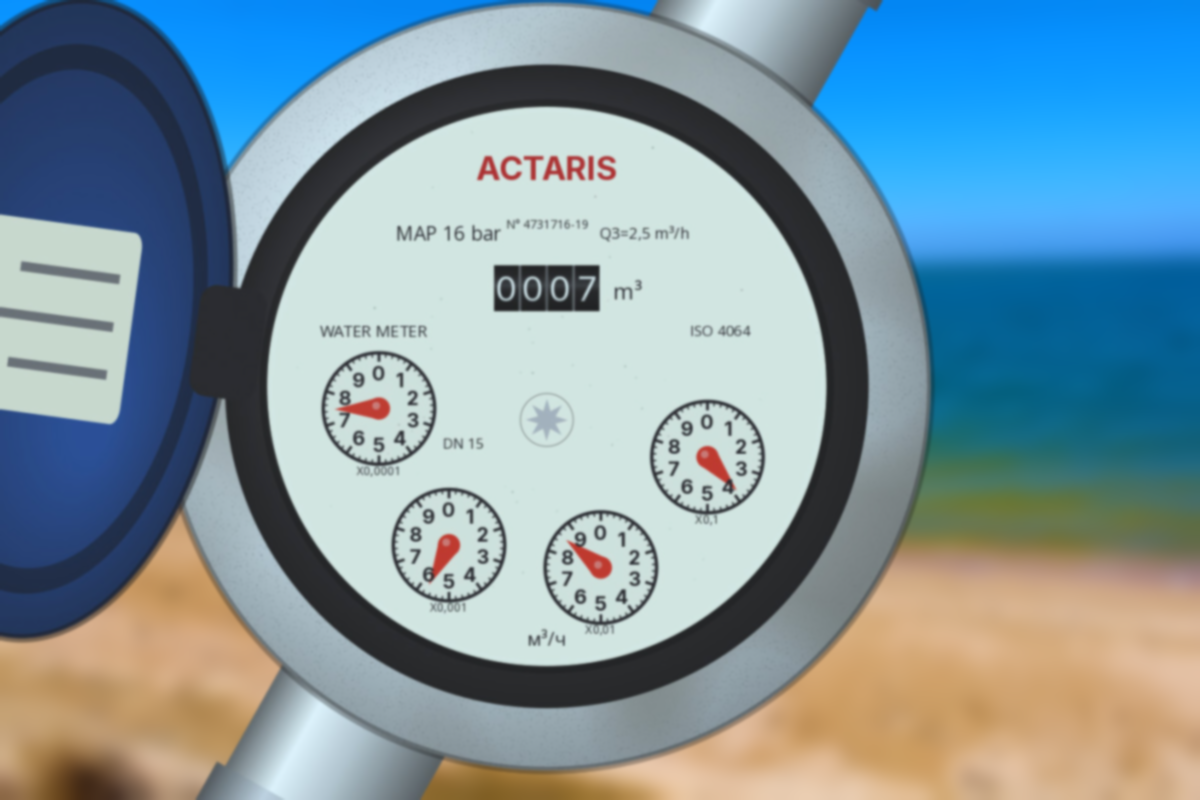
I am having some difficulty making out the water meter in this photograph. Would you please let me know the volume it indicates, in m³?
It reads 7.3857 m³
